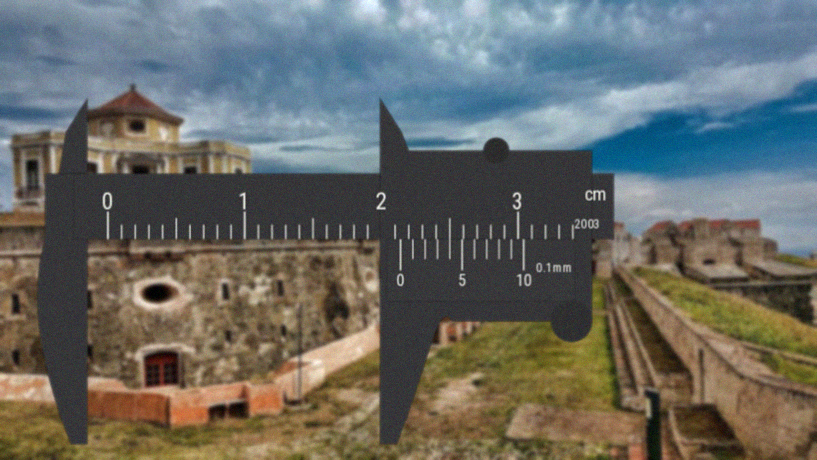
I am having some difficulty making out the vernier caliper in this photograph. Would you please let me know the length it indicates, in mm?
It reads 21.4 mm
